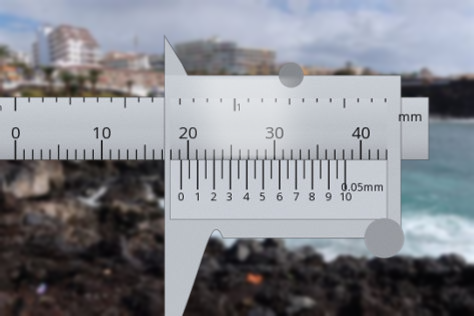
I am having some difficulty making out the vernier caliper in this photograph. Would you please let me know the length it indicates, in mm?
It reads 19.2 mm
